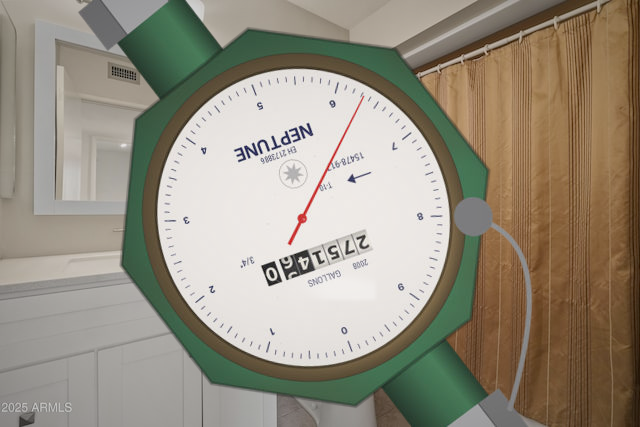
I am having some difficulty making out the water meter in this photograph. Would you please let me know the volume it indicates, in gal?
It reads 2751456.3 gal
